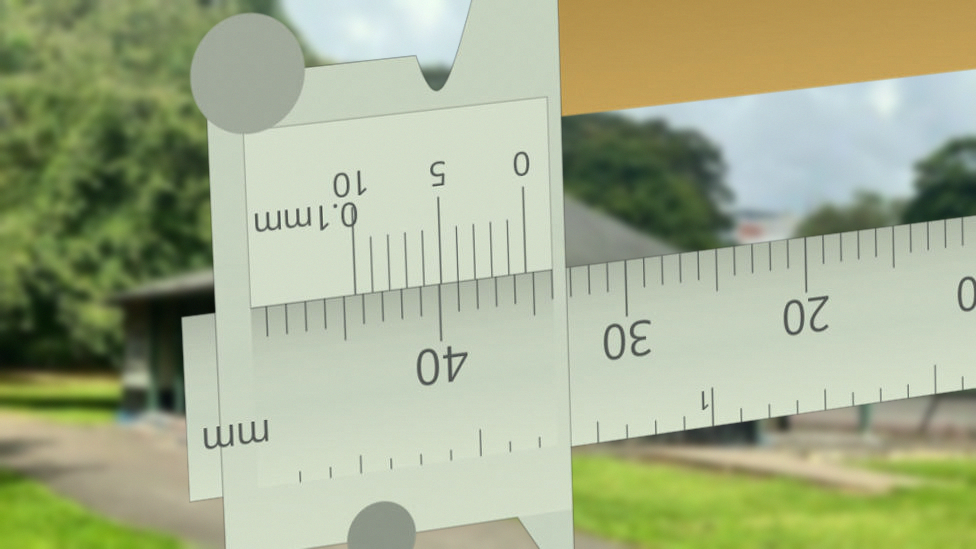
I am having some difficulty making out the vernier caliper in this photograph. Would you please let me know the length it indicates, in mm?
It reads 35.4 mm
